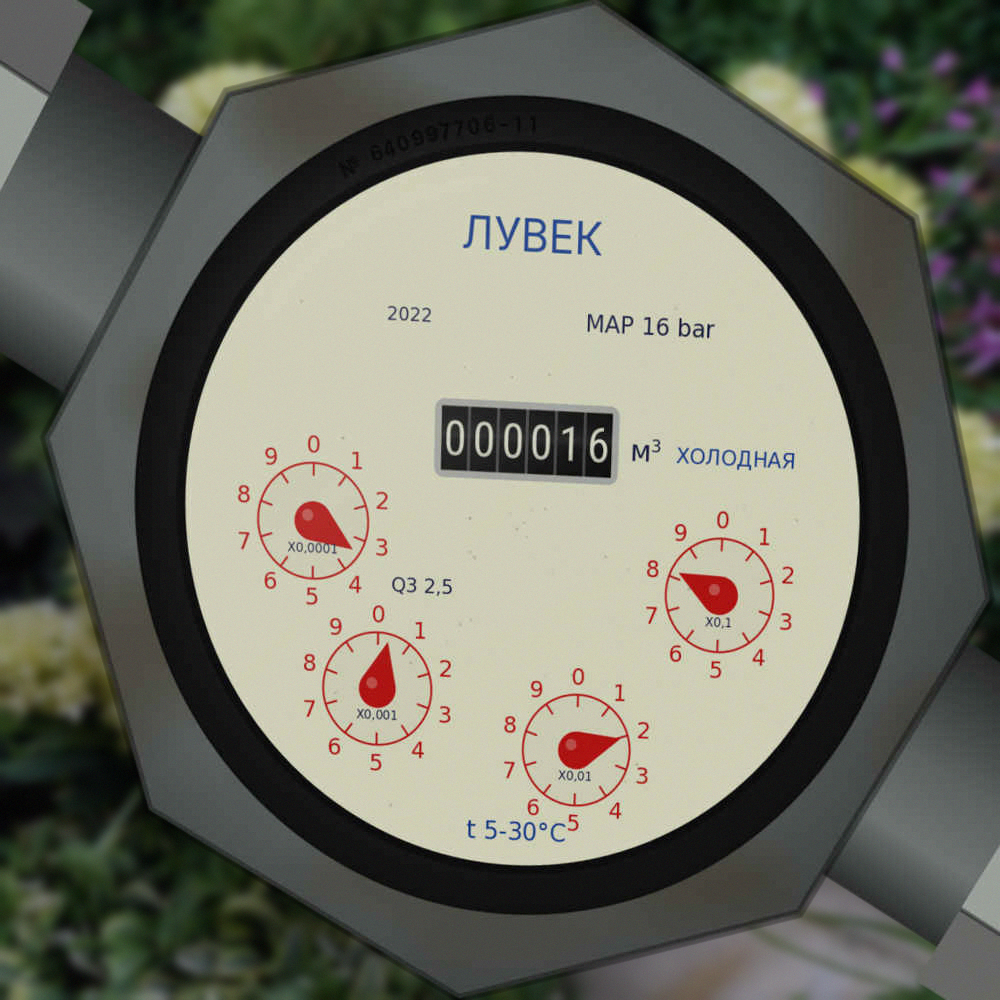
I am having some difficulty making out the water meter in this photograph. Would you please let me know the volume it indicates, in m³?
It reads 16.8203 m³
